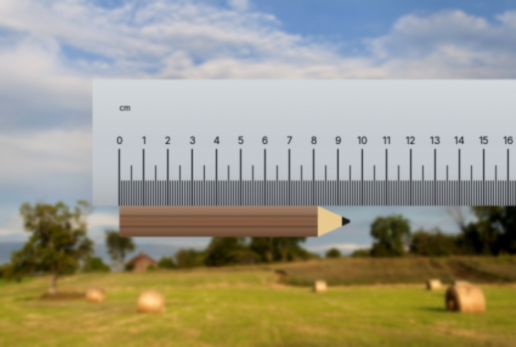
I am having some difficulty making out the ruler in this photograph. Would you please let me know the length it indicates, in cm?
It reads 9.5 cm
